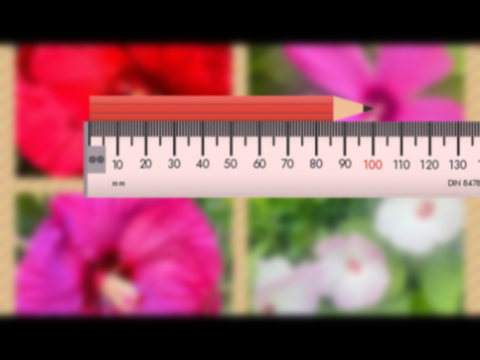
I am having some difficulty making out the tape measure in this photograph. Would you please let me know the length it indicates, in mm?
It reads 100 mm
